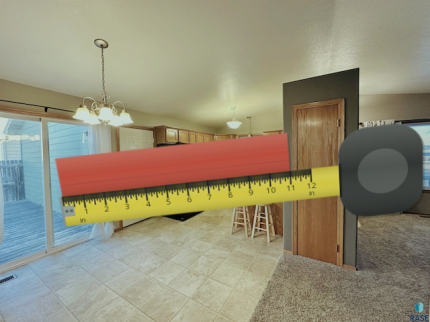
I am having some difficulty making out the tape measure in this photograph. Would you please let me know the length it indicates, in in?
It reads 11 in
